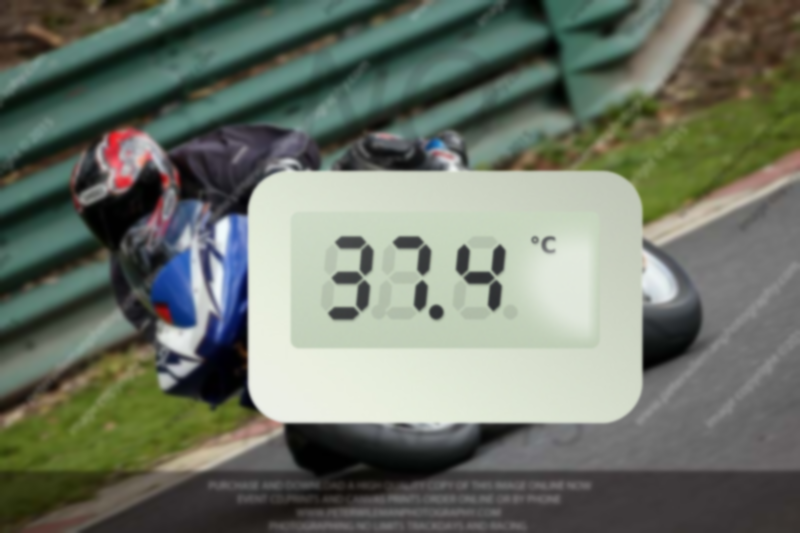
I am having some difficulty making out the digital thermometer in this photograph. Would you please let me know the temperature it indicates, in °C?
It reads 37.4 °C
